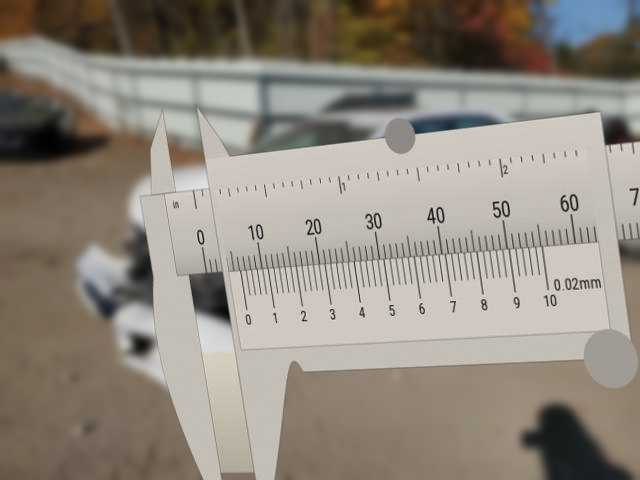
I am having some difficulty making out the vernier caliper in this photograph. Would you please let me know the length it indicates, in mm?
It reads 6.2 mm
